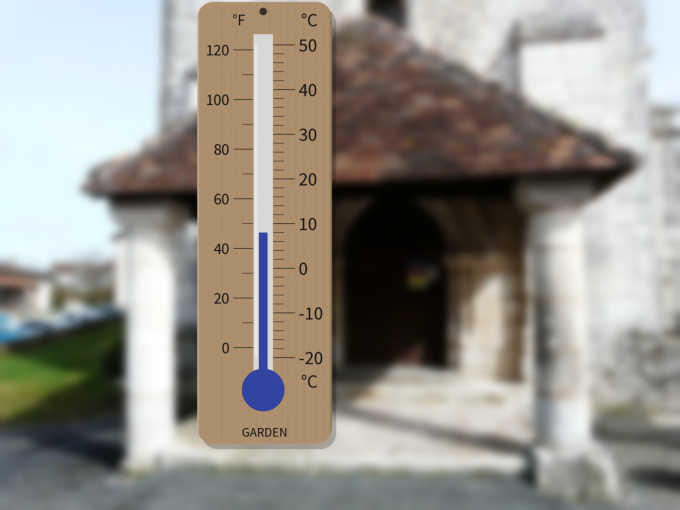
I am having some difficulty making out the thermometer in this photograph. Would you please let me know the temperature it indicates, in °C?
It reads 8 °C
